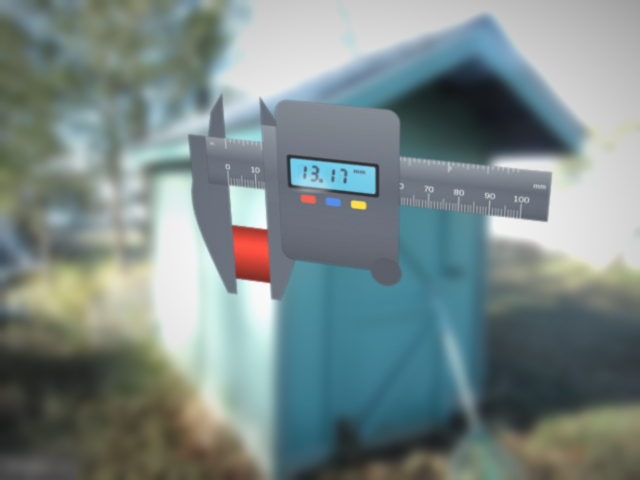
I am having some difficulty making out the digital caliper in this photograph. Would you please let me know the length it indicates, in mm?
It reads 13.17 mm
